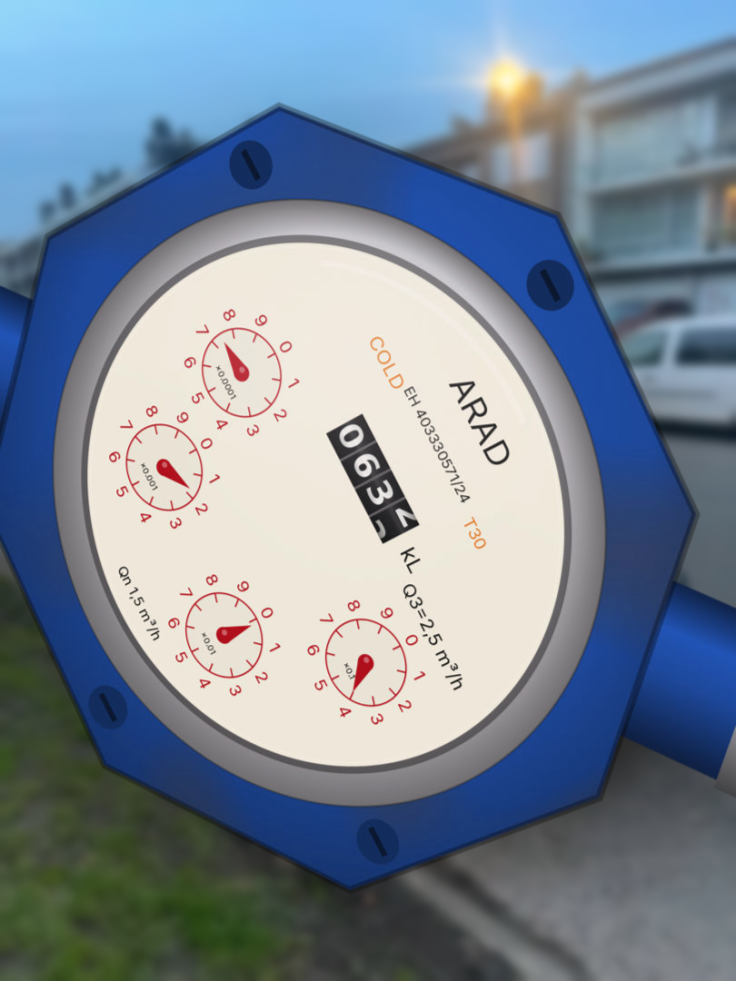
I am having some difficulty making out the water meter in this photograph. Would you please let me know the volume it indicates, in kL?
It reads 632.4017 kL
